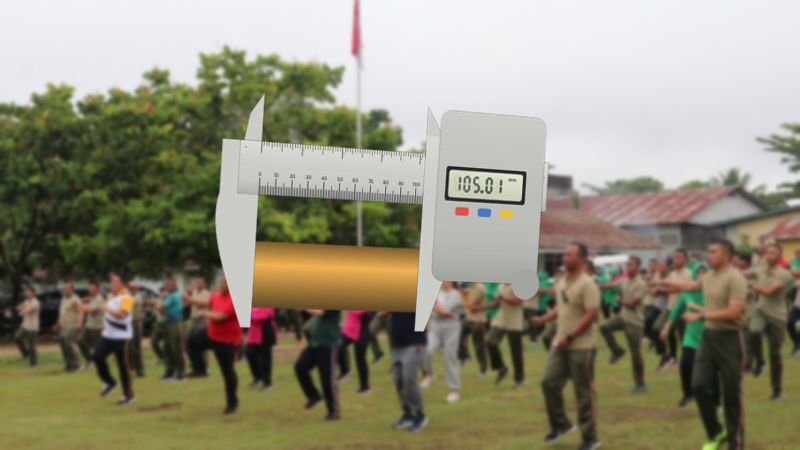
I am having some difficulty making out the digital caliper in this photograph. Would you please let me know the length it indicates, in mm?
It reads 105.01 mm
